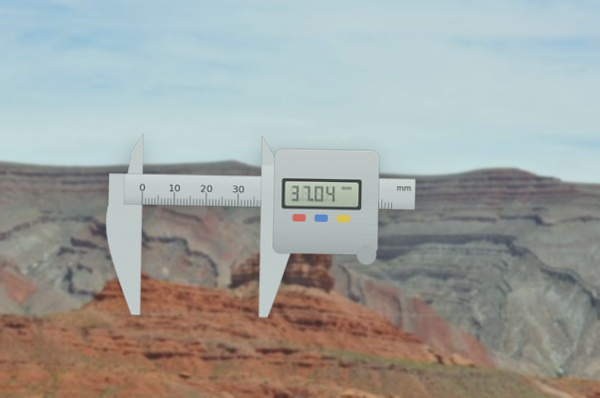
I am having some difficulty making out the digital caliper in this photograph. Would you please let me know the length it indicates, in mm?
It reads 37.04 mm
